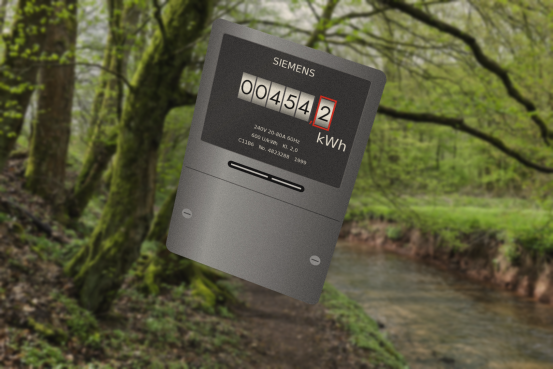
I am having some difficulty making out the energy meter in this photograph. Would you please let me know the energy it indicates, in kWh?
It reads 454.2 kWh
